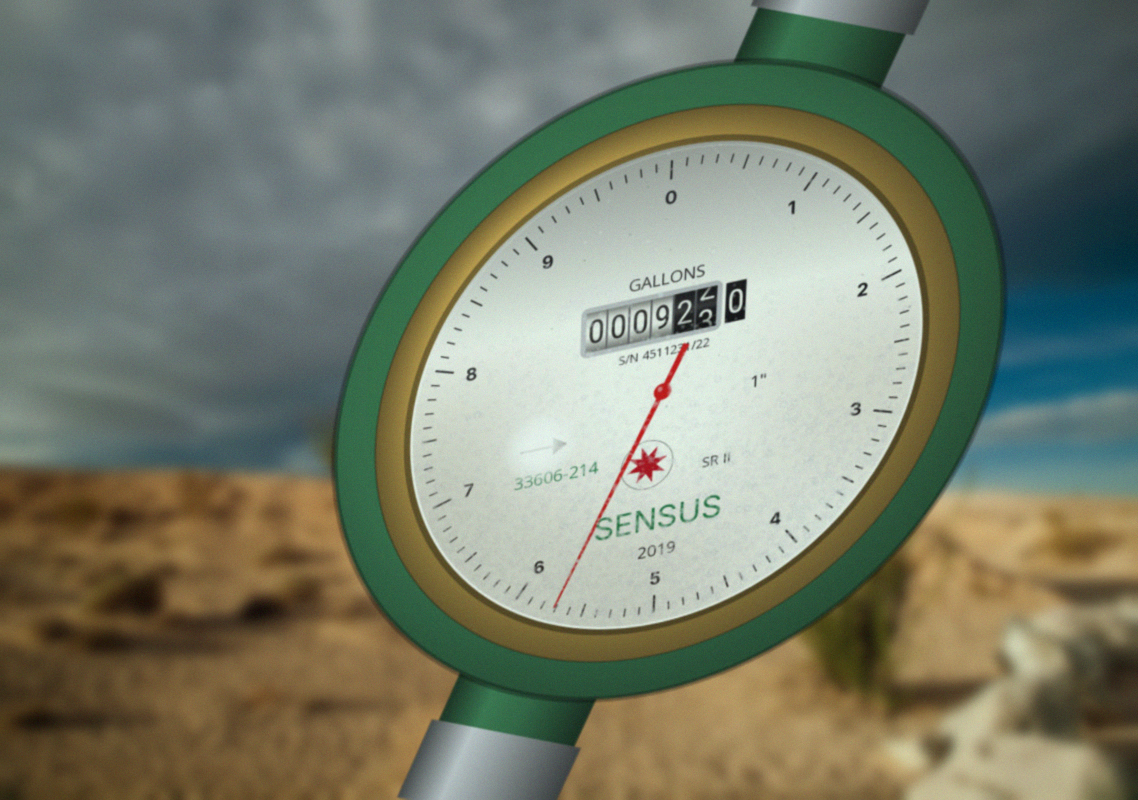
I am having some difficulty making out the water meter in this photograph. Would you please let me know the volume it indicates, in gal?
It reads 9225.7 gal
